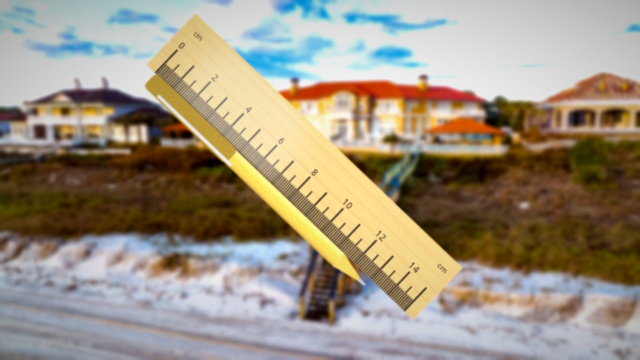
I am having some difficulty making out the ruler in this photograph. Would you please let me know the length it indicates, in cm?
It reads 13 cm
